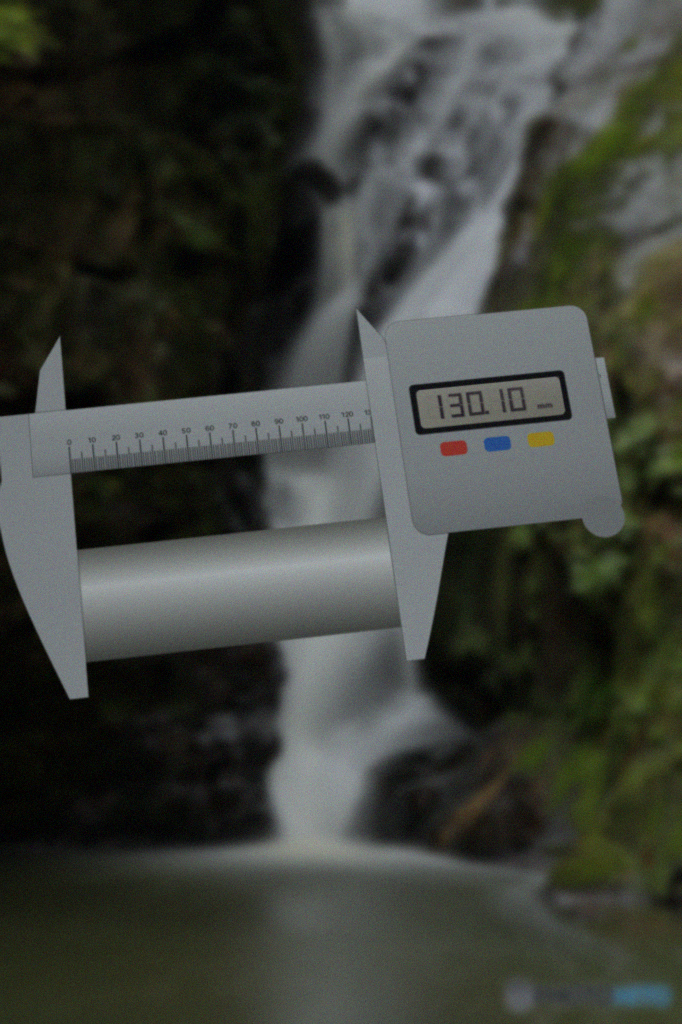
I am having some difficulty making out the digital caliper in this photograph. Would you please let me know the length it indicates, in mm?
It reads 130.10 mm
